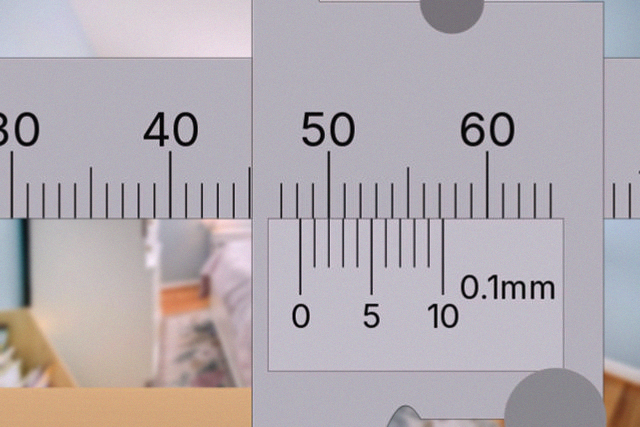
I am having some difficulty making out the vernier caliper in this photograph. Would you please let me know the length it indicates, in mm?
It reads 48.2 mm
